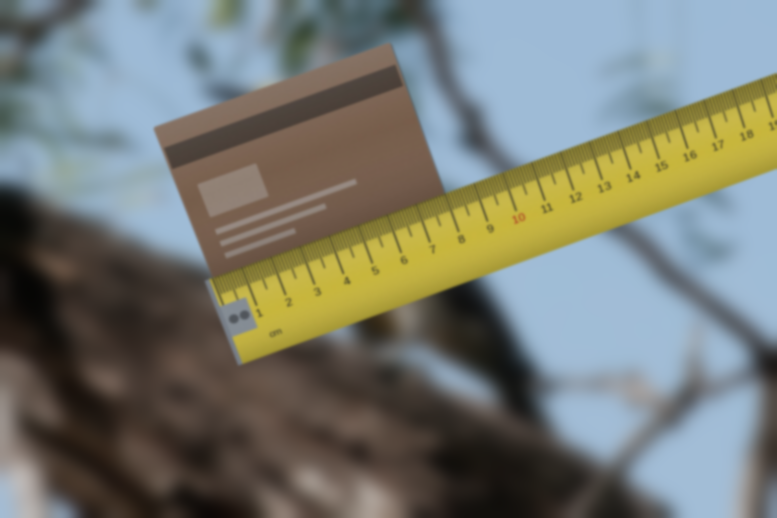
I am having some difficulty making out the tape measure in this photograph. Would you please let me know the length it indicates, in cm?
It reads 8 cm
